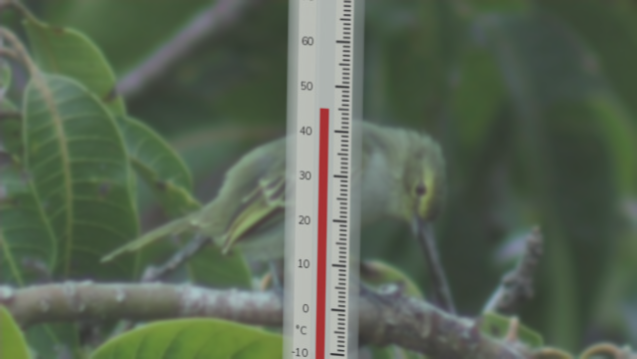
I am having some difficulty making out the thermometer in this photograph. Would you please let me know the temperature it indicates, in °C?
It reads 45 °C
